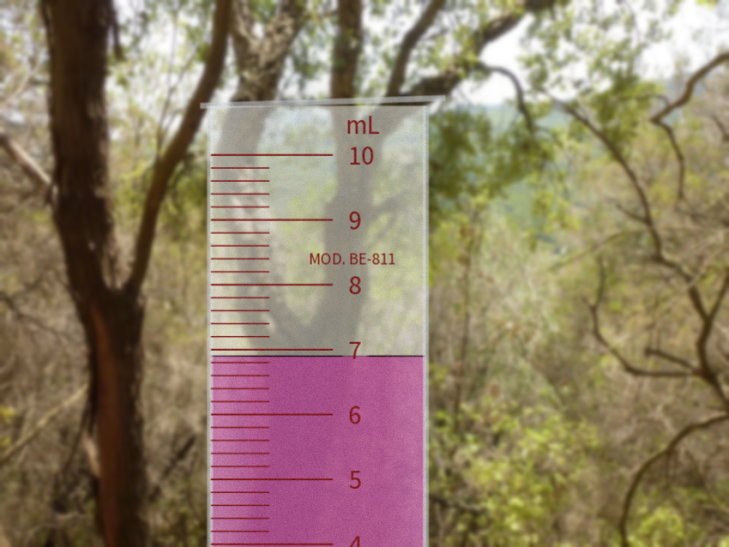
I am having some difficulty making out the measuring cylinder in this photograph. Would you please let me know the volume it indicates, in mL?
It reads 6.9 mL
